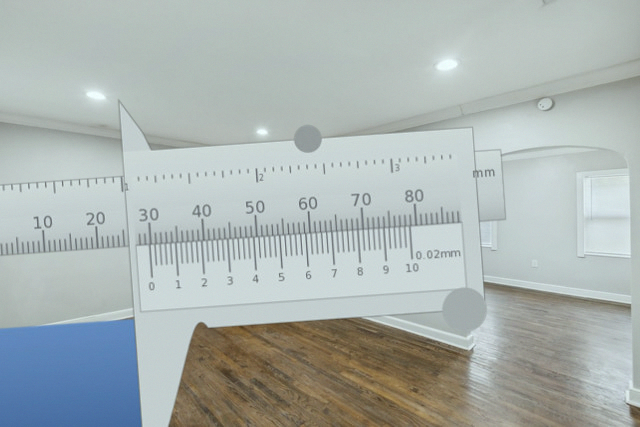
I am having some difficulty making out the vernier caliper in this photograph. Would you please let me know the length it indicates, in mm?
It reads 29.8 mm
